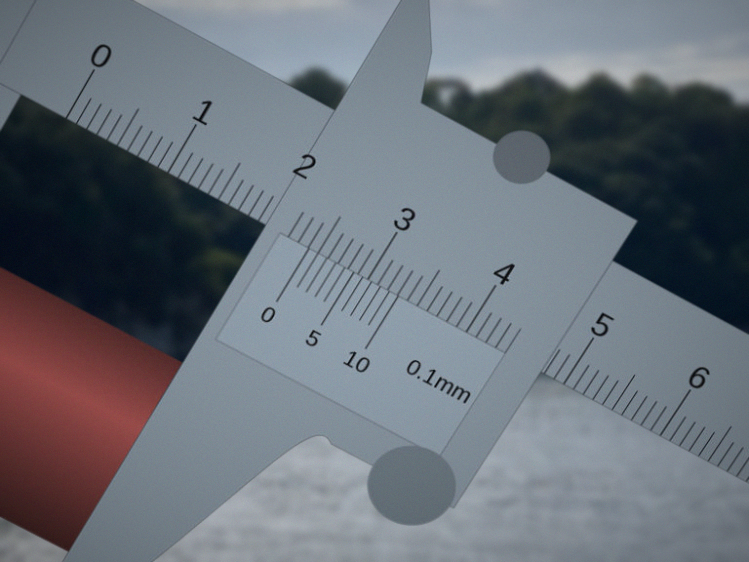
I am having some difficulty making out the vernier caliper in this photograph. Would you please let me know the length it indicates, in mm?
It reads 24.1 mm
